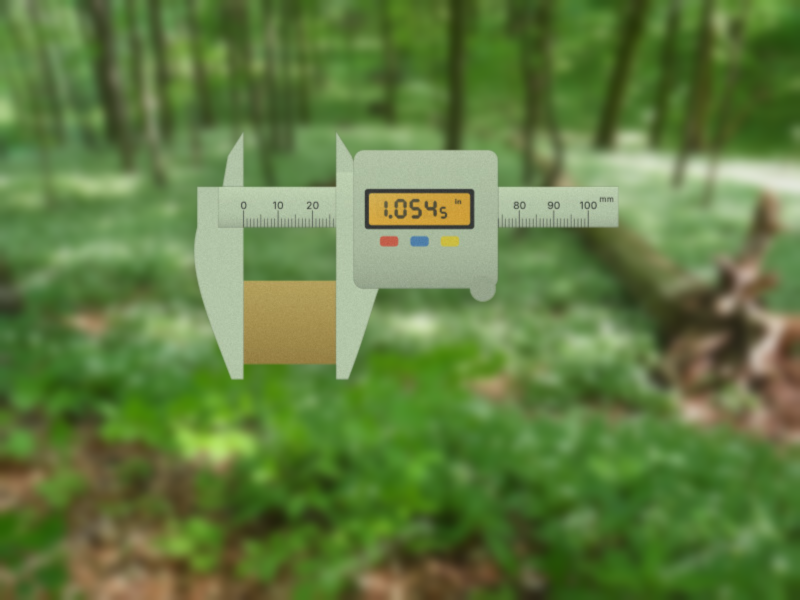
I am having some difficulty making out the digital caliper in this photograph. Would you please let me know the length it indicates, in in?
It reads 1.0545 in
